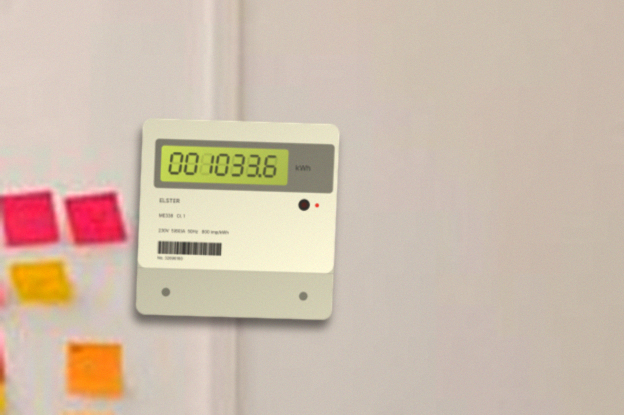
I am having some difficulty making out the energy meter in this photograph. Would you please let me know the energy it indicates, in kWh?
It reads 1033.6 kWh
